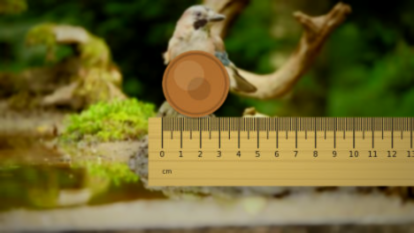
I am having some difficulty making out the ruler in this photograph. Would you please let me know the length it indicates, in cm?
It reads 3.5 cm
